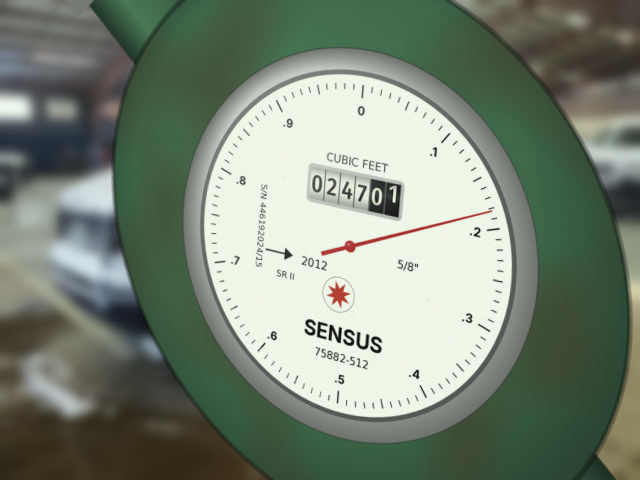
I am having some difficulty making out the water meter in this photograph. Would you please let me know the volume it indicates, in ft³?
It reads 24701.18 ft³
